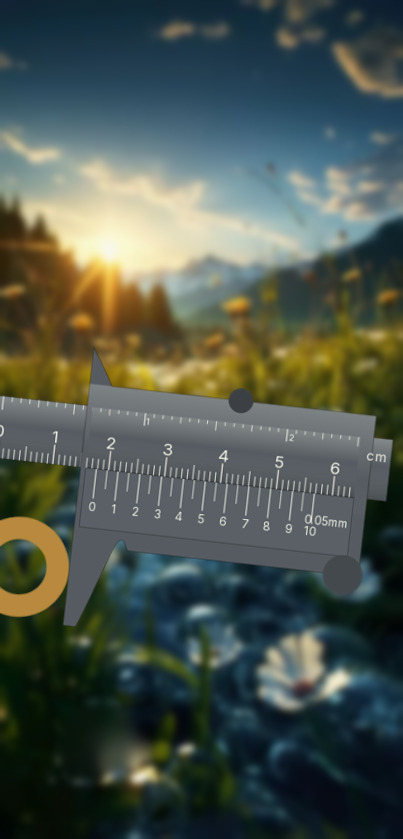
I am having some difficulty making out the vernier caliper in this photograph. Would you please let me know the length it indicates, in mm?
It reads 17.8 mm
